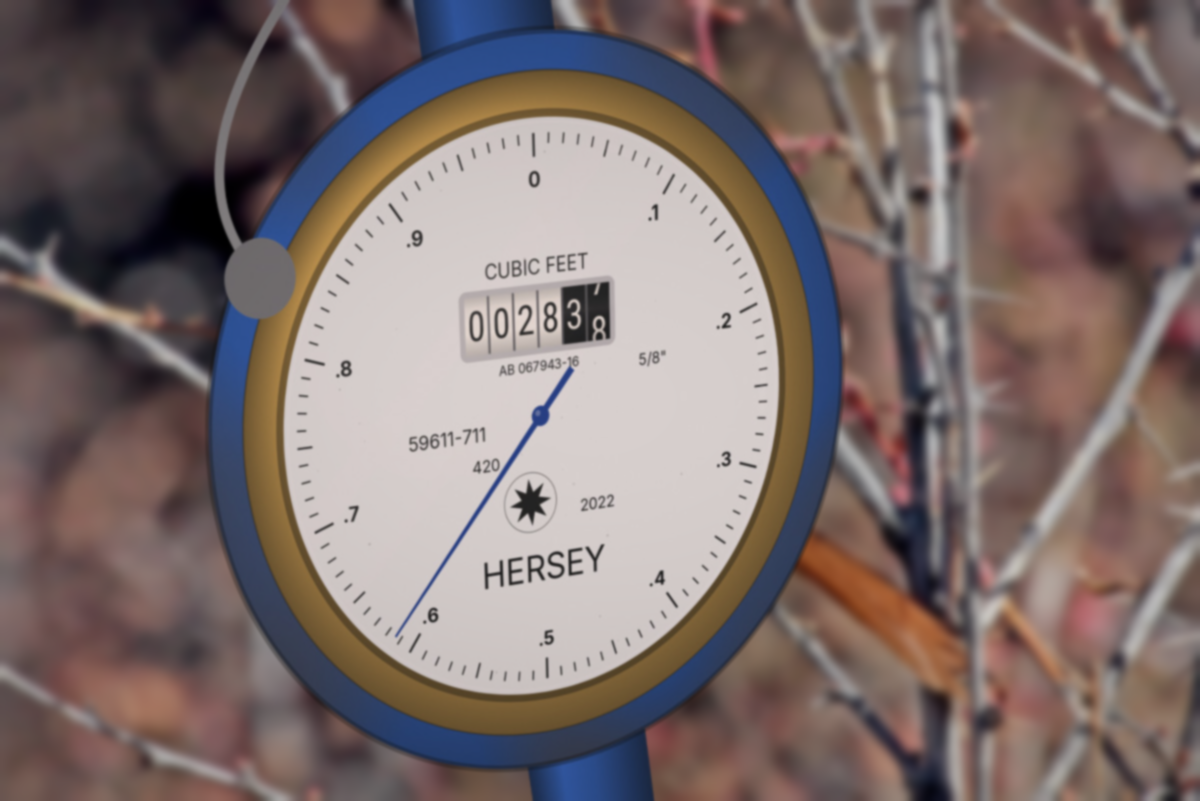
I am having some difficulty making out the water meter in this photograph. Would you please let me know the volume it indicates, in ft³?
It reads 2837.61 ft³
